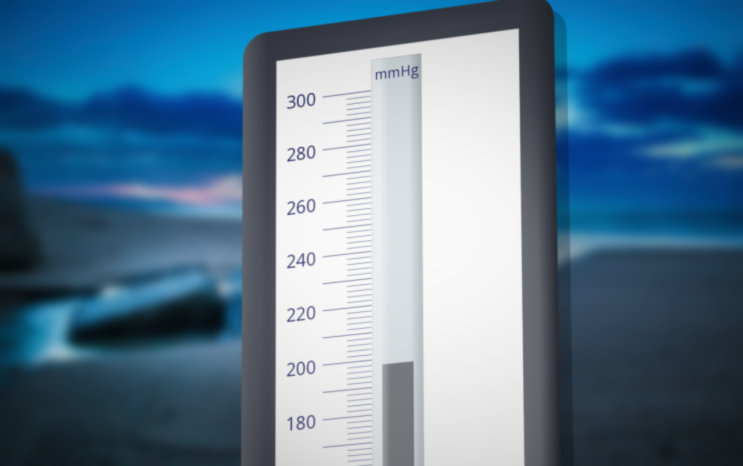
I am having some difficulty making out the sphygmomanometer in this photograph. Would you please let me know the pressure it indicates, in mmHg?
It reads 198 mmHg
